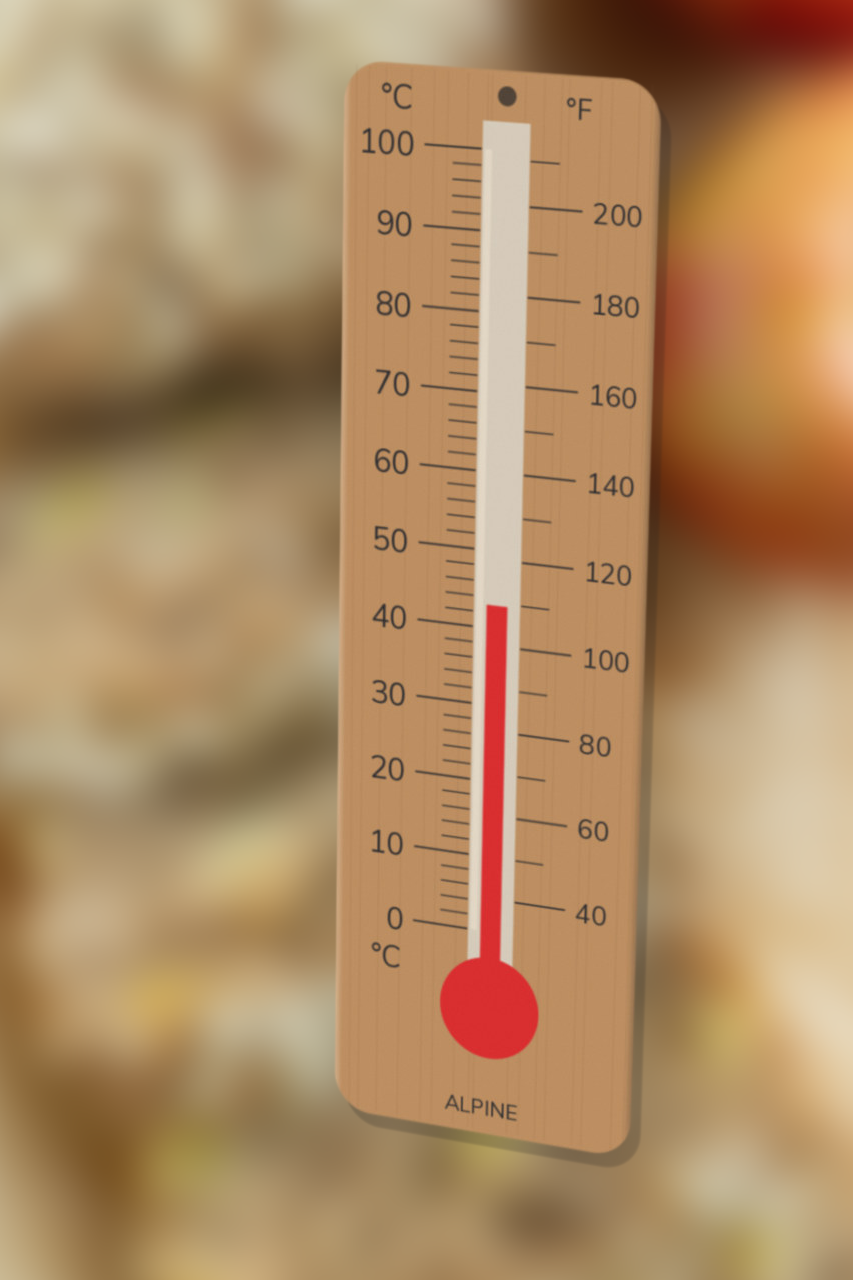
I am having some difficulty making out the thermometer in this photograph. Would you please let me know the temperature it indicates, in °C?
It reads 43 °C
